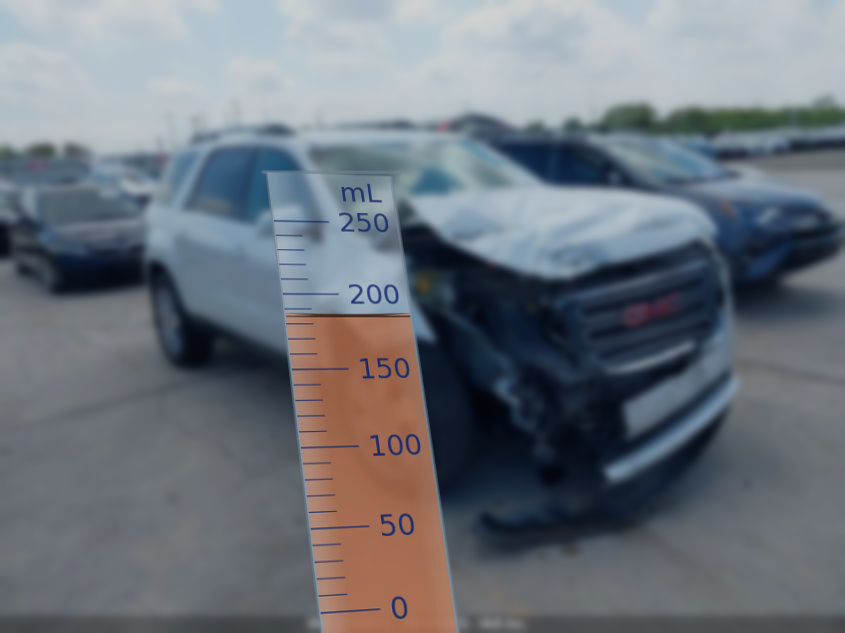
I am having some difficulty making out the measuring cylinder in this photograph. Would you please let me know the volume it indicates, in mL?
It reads 185 mL
